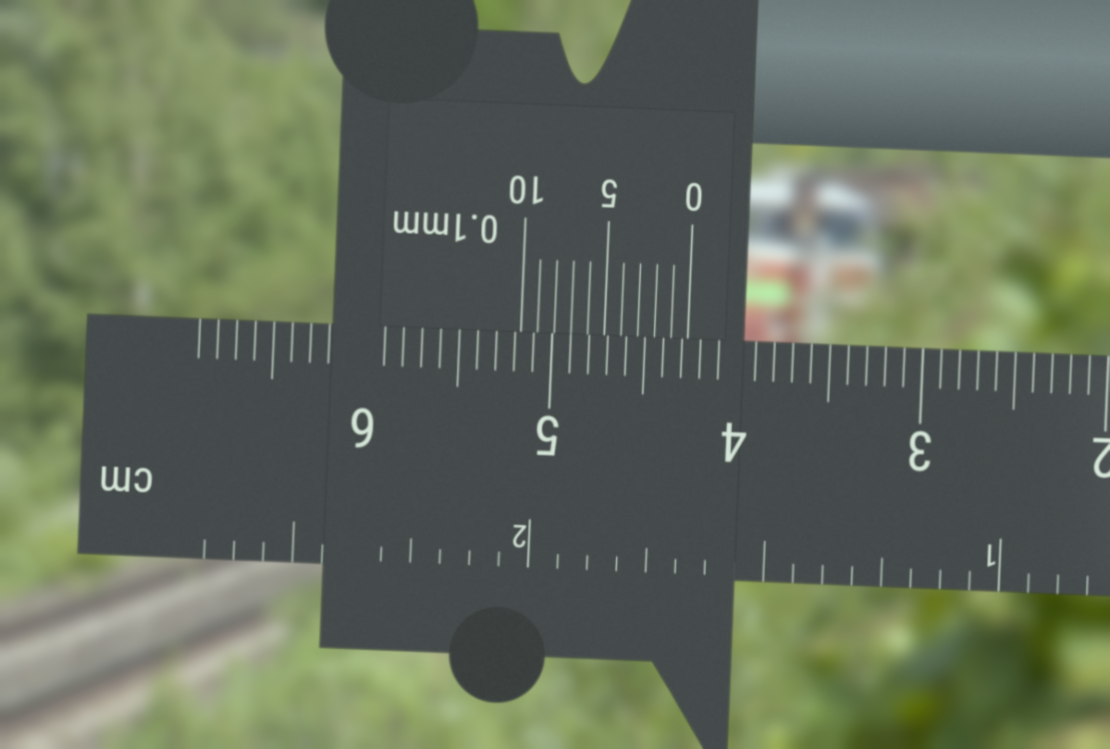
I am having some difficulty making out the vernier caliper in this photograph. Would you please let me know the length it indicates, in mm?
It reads 42.7 mm
